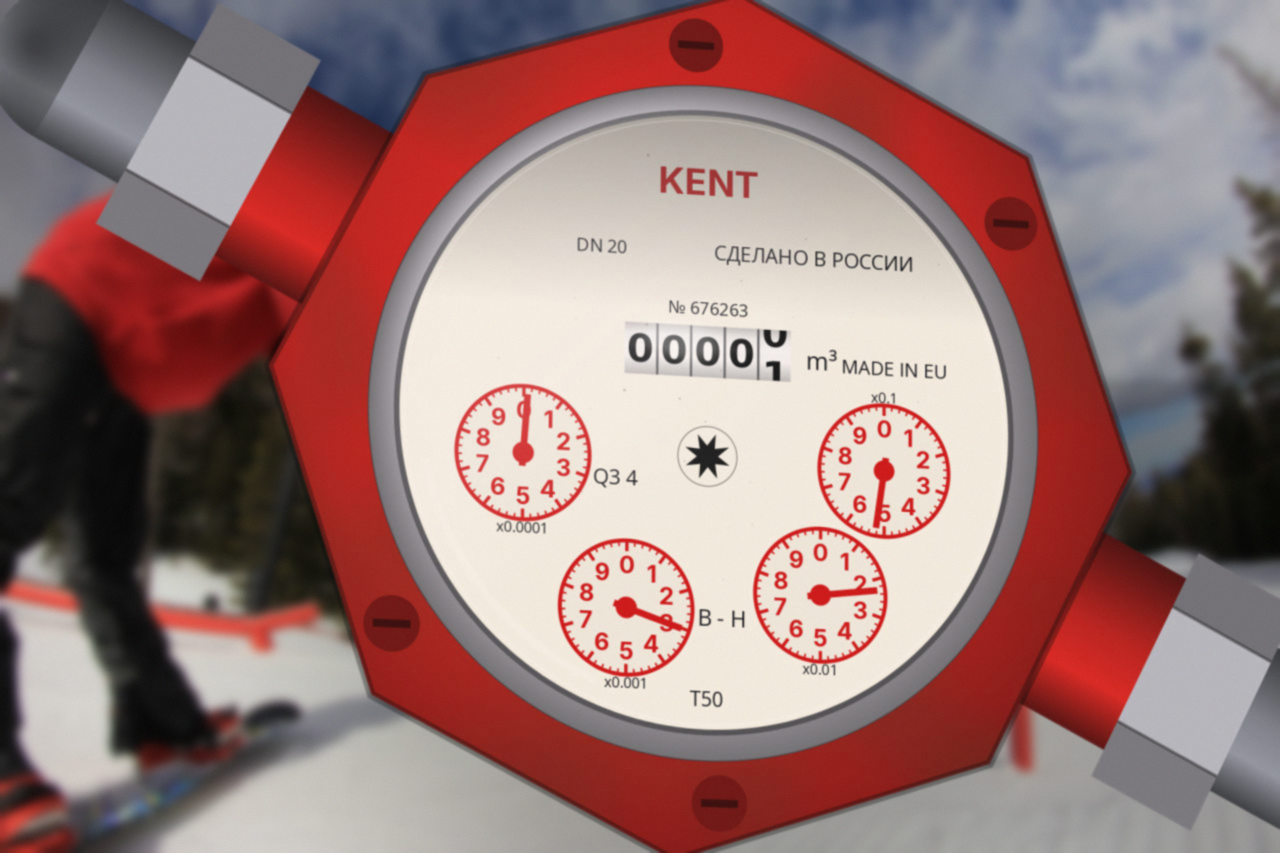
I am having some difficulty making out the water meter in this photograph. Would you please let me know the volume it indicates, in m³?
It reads 0.5230 m³
